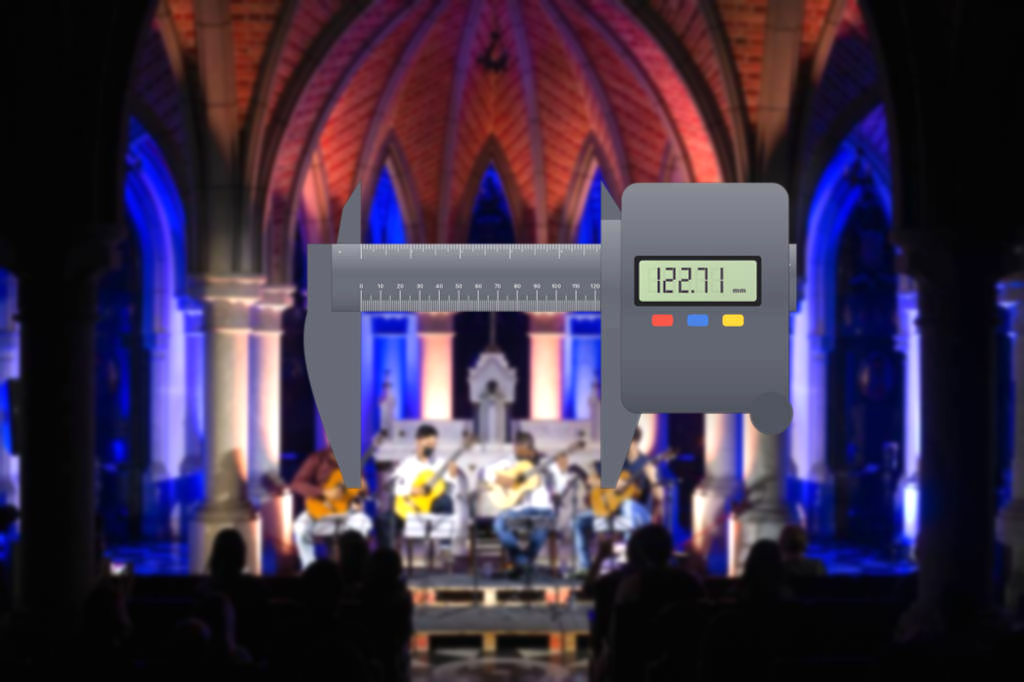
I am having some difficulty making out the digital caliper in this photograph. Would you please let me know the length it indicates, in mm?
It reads 122.71 mm
